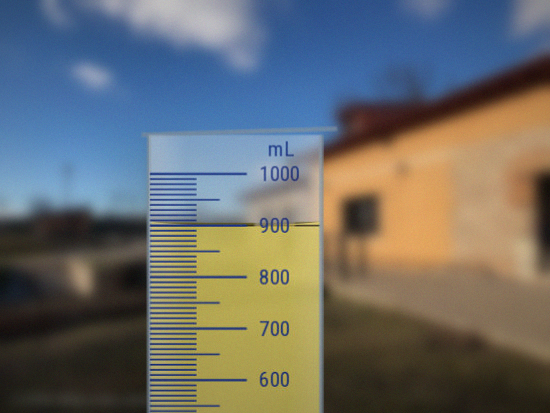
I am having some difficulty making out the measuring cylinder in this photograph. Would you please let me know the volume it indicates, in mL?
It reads 900 mL
